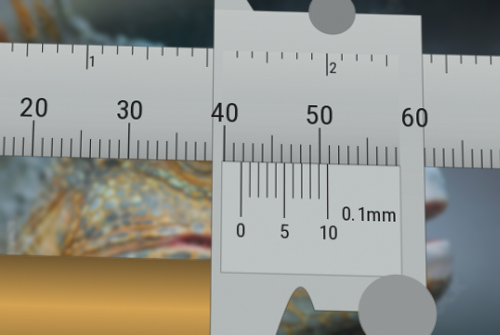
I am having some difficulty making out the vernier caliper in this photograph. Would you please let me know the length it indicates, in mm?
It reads 41.8 mm
